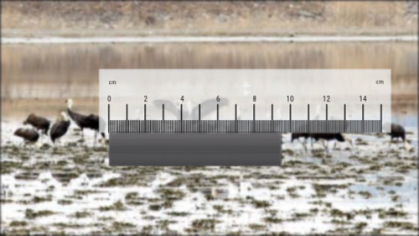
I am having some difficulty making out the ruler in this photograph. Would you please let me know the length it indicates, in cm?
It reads 9.5 cm
